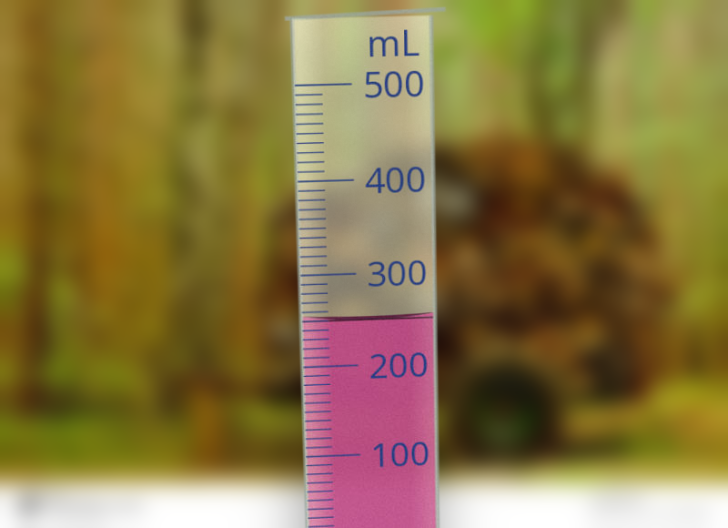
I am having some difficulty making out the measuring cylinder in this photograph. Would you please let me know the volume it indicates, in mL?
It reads 250 mL
